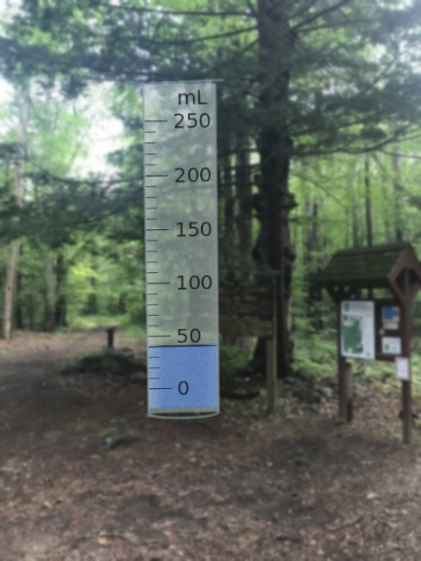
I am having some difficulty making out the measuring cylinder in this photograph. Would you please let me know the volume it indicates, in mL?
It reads 40 mL
